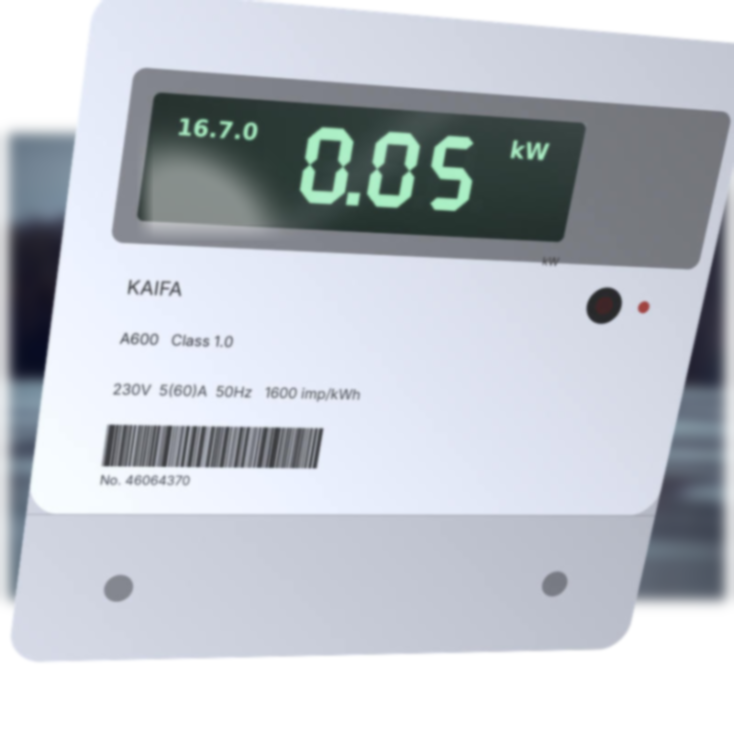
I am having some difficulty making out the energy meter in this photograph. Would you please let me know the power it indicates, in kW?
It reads 0.05 kW
